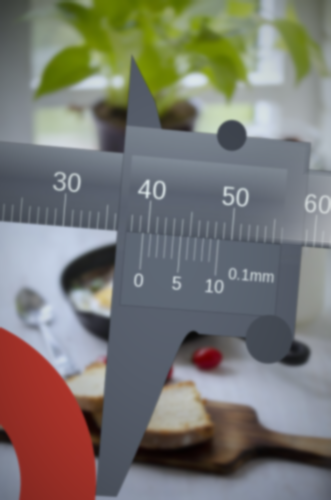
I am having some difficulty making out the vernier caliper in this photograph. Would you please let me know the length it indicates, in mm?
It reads 39.4 mm
